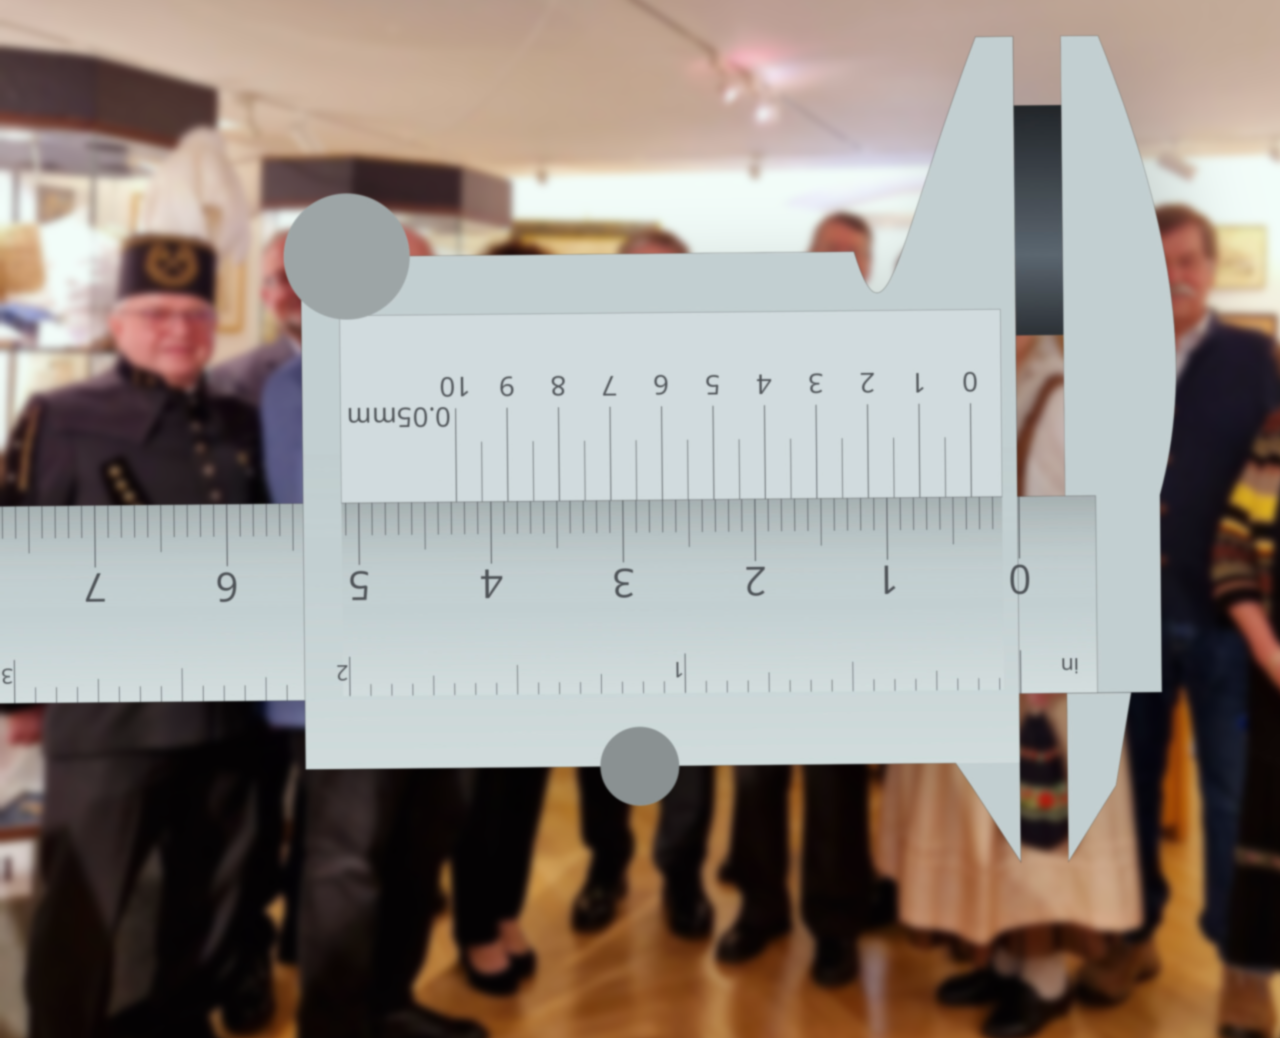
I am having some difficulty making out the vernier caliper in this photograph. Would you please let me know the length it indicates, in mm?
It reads 3.6 mm
